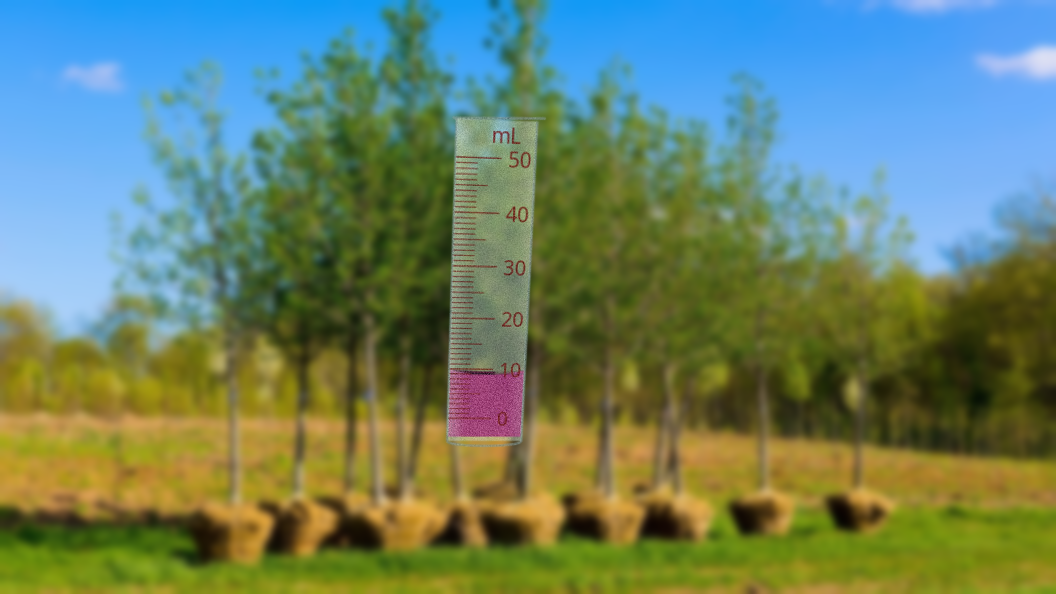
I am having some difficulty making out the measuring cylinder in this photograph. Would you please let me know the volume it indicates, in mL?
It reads 9 mL
